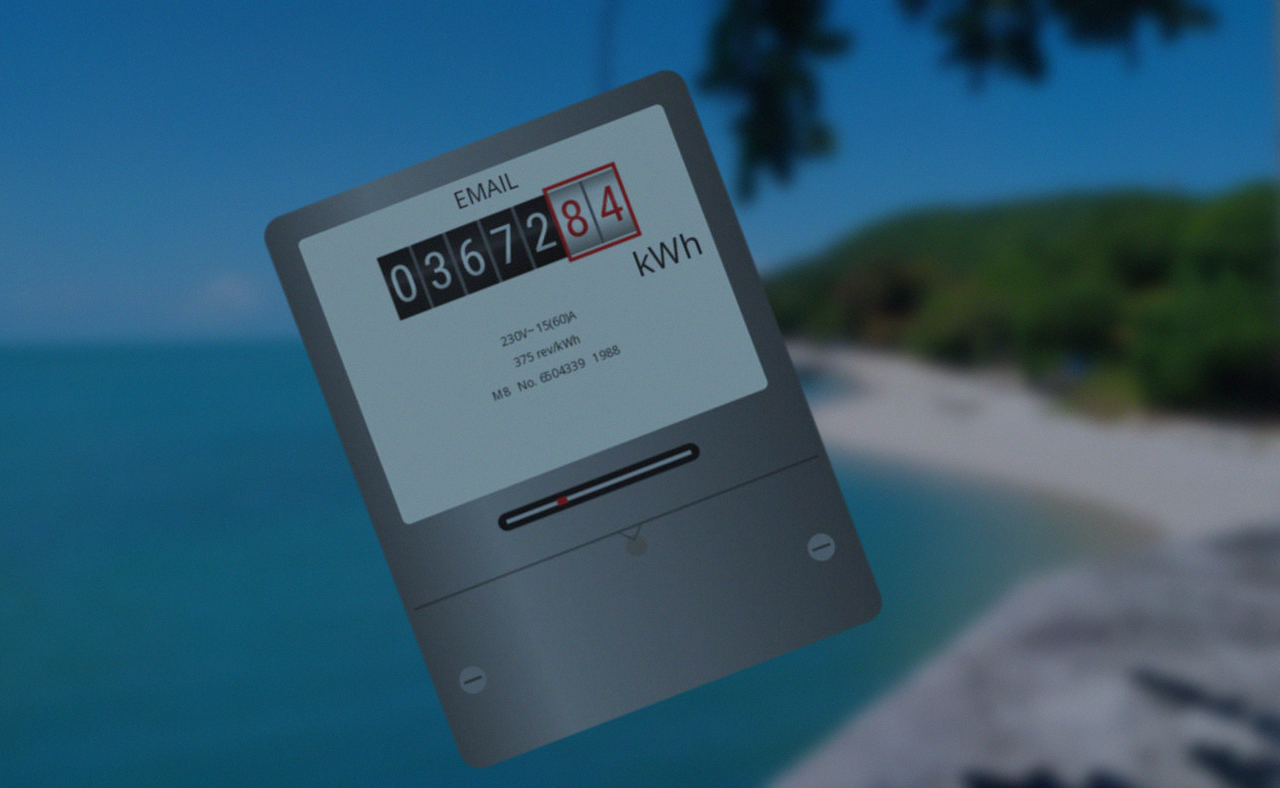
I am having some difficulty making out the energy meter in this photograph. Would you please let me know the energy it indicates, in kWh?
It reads 3672.84 kWh
